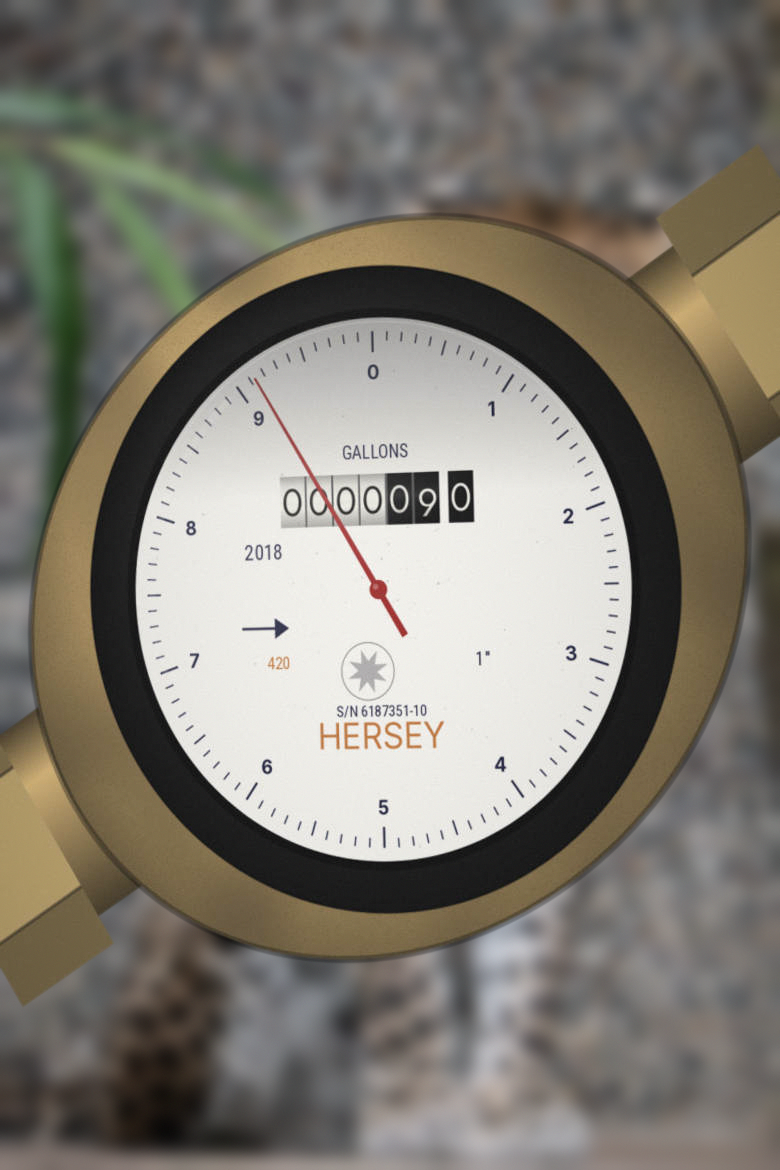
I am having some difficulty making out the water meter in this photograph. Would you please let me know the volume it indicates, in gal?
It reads 89.1 gal
